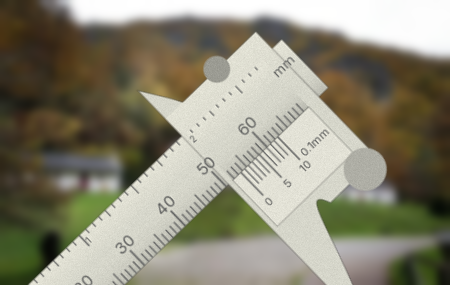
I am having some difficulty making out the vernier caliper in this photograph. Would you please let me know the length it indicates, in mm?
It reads 53.6 mm
